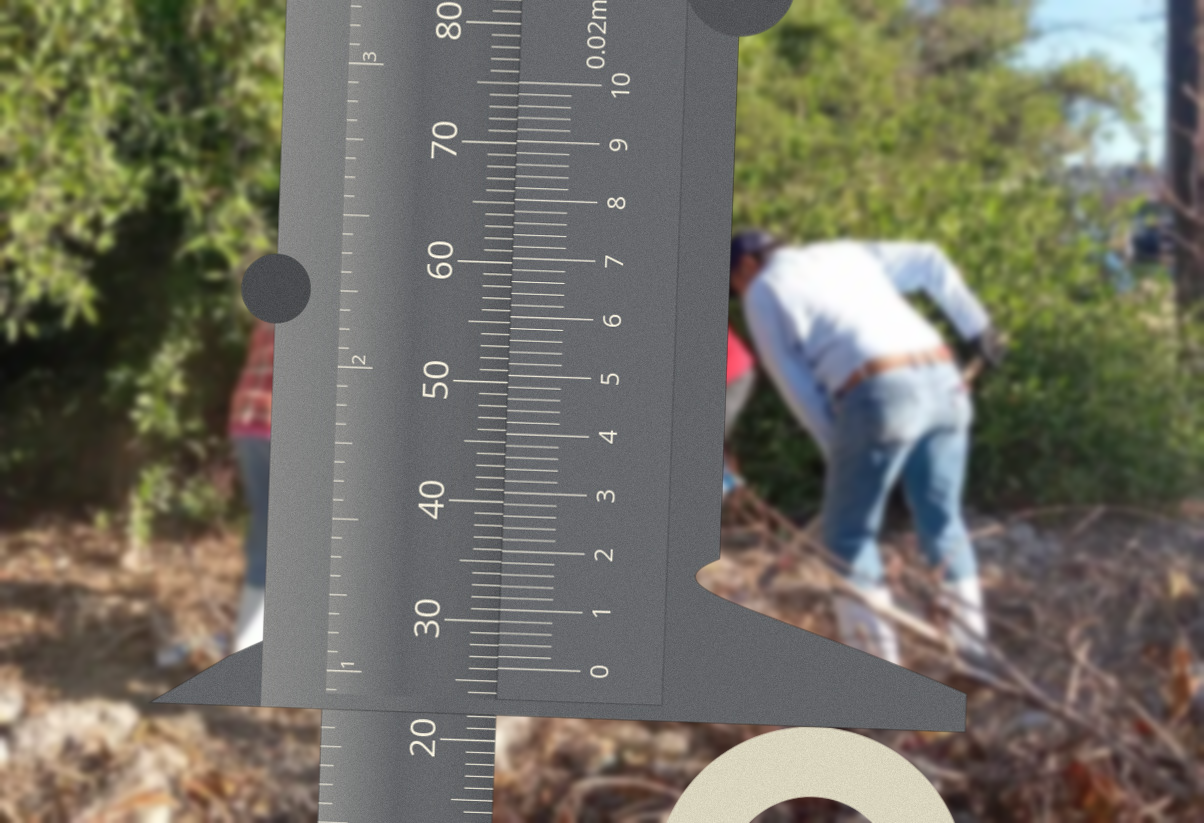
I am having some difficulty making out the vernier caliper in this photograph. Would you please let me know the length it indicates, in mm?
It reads 26.1 mm
